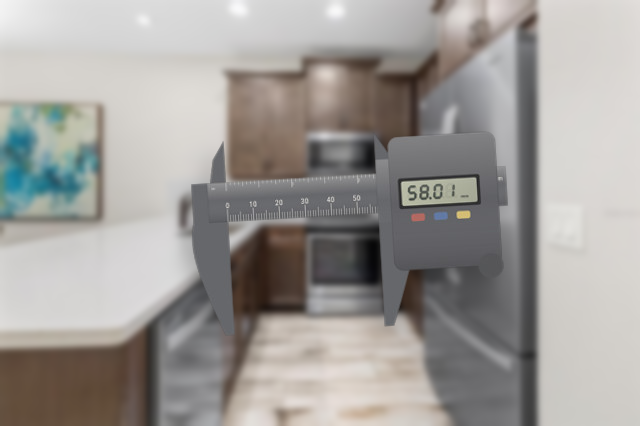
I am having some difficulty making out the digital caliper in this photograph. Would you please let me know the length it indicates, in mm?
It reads 58.01 mm
